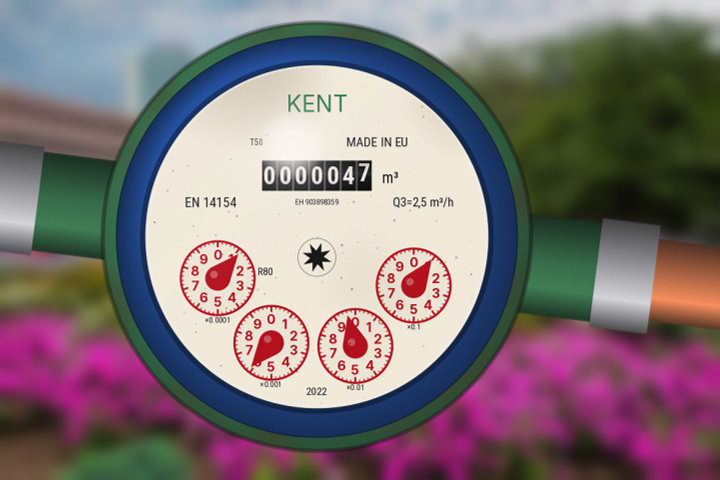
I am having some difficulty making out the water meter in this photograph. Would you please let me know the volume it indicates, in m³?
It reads 47.0961 m³
